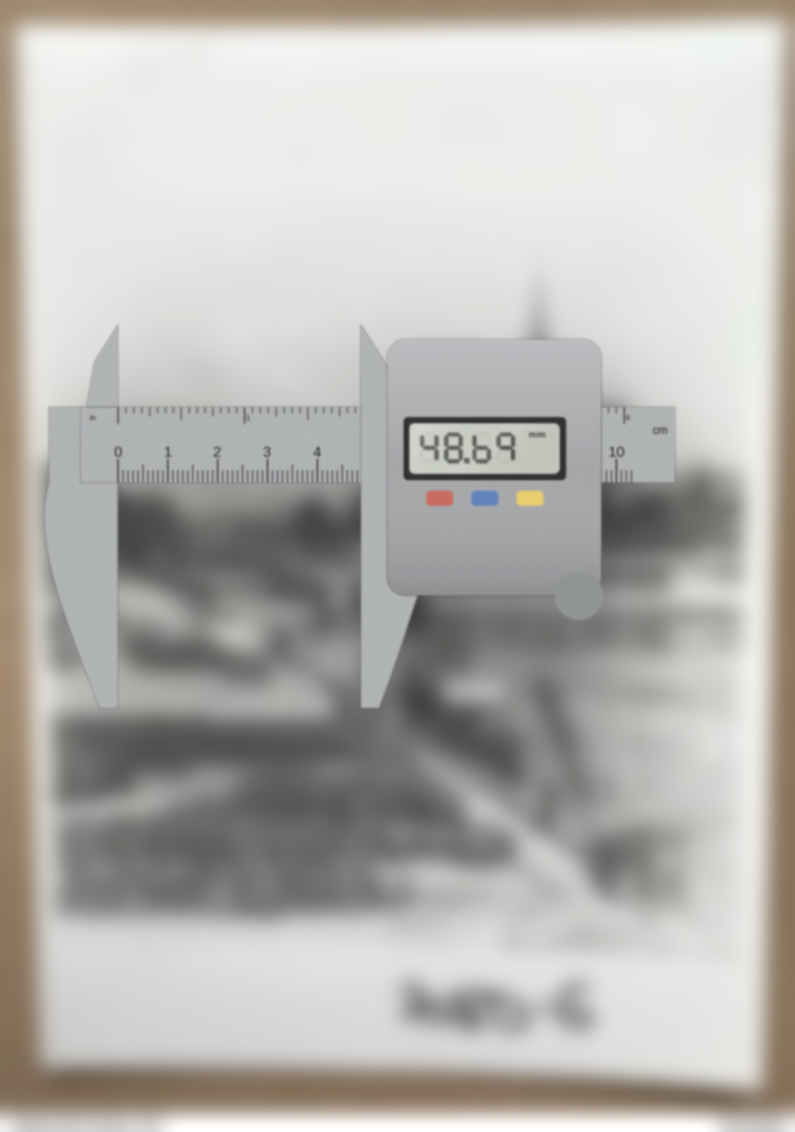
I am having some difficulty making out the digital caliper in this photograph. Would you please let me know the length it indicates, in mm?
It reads 48.69 mm
